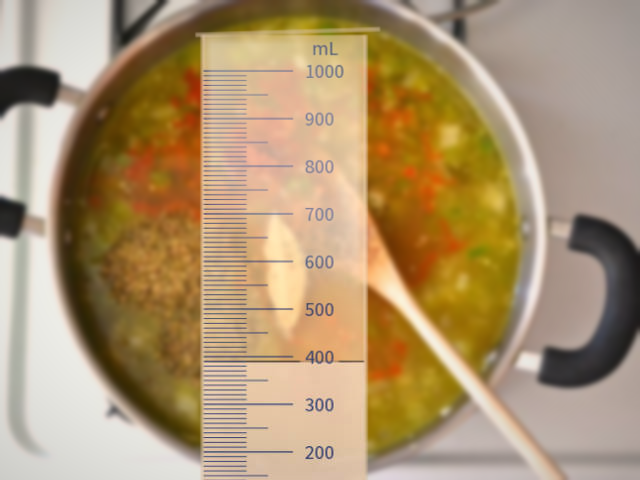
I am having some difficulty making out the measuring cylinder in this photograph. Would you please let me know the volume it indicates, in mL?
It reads 390 mL
